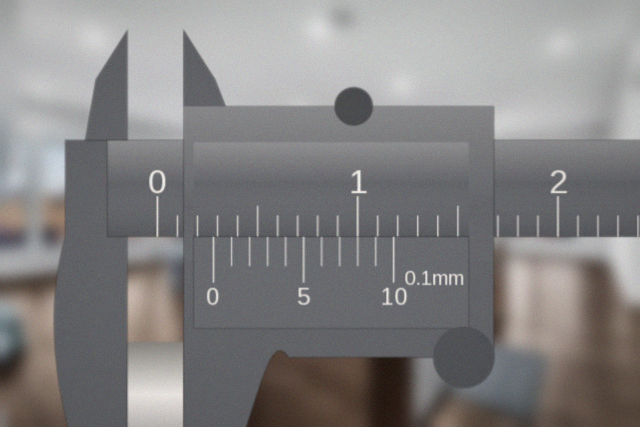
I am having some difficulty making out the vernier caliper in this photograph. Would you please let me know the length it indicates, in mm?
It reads 2.8 mm
